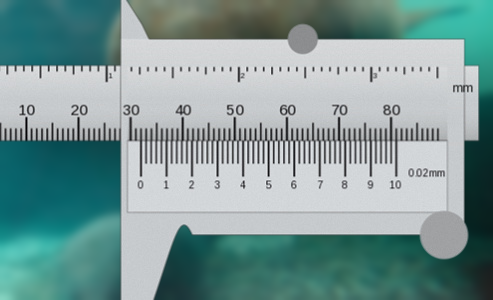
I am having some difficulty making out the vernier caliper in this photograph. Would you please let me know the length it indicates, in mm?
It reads 32.0 mm
